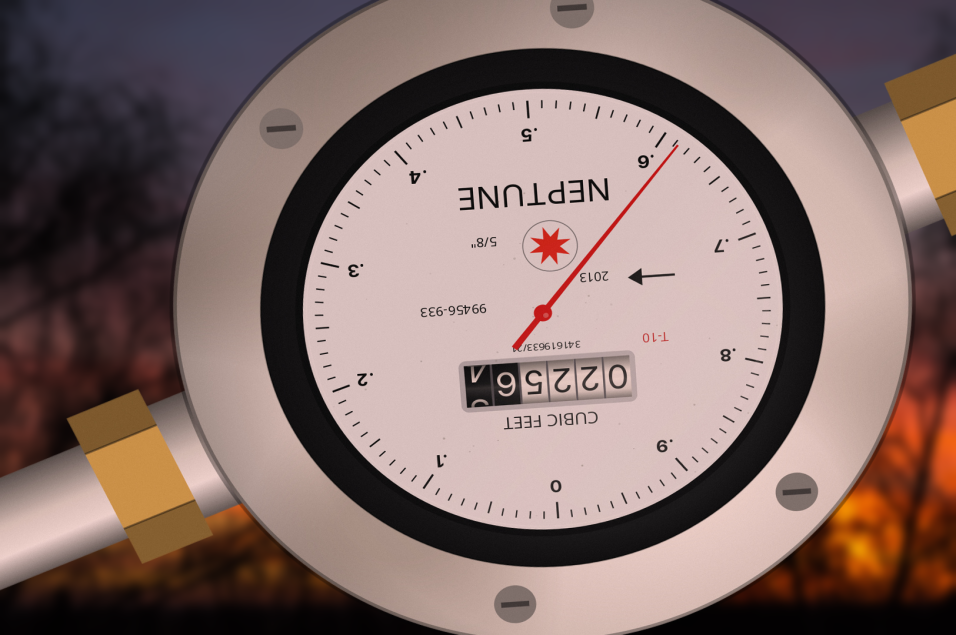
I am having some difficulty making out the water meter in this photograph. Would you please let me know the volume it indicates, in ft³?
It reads 22563.61 ft³
